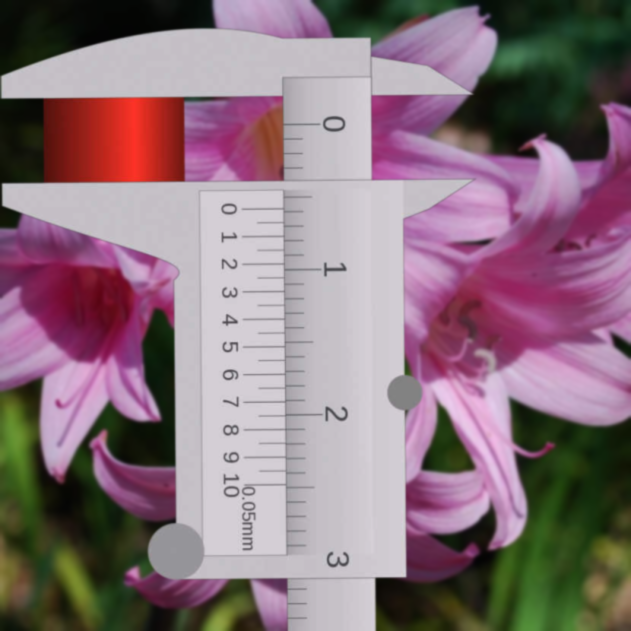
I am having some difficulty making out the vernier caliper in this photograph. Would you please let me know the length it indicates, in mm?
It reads 5.8 mm
